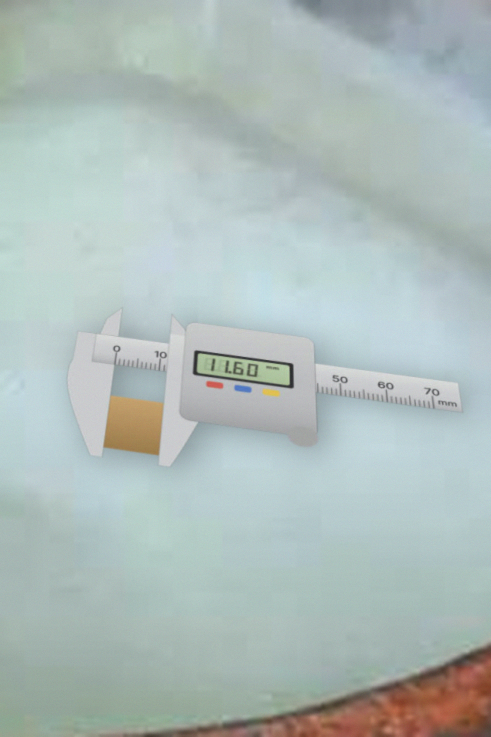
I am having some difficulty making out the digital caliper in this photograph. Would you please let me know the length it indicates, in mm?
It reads 11.60 mm
